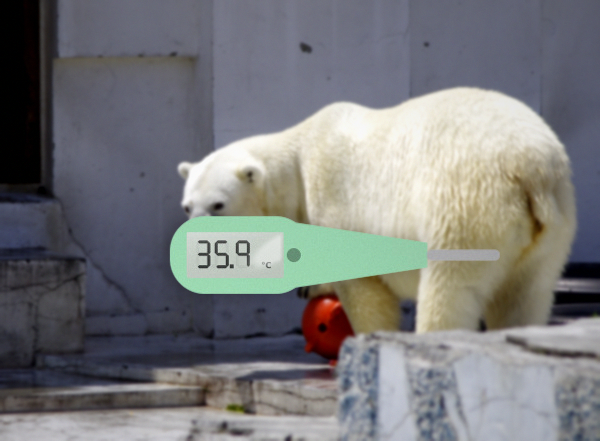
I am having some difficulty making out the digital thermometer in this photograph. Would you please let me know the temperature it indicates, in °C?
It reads 35.9 °C
